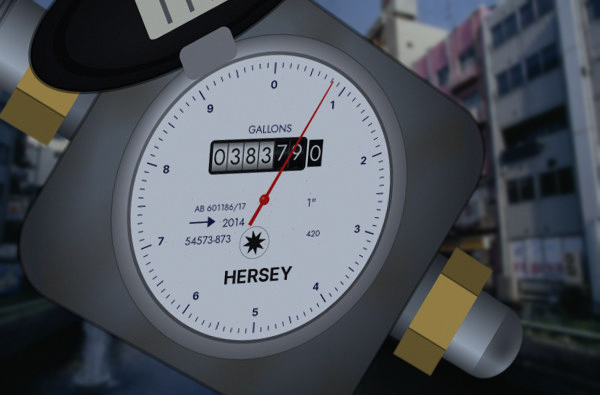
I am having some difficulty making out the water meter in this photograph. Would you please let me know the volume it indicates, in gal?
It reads 383790.8 gal
